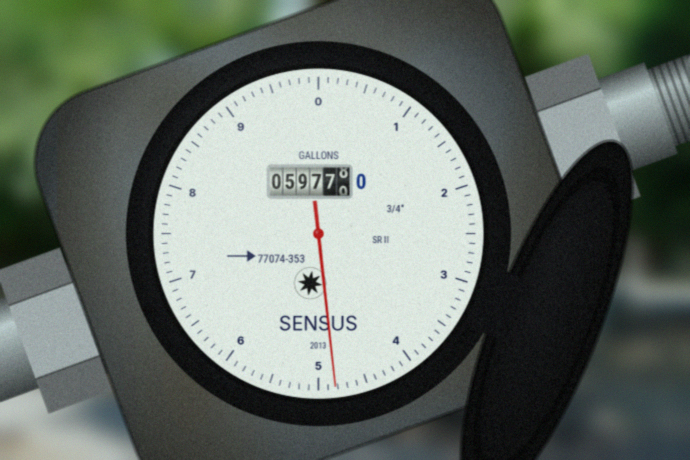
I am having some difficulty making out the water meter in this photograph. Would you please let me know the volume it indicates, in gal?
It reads 597784.8 gal
